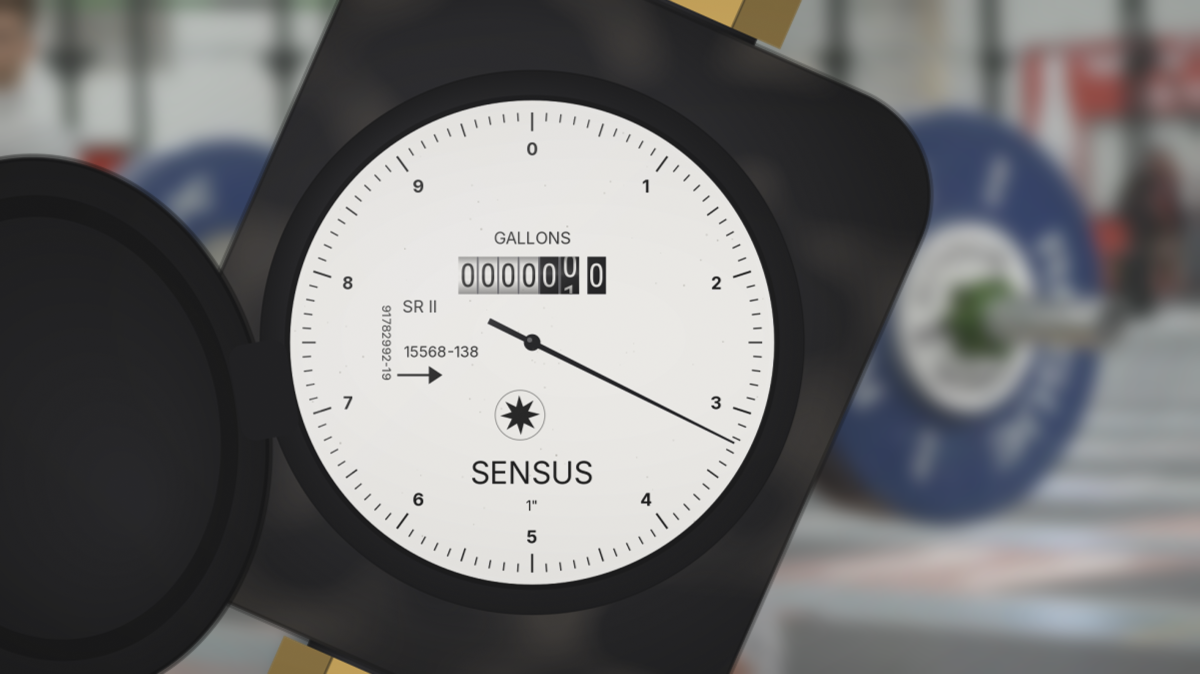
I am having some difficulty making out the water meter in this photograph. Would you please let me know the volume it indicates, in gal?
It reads 3.2 gal
